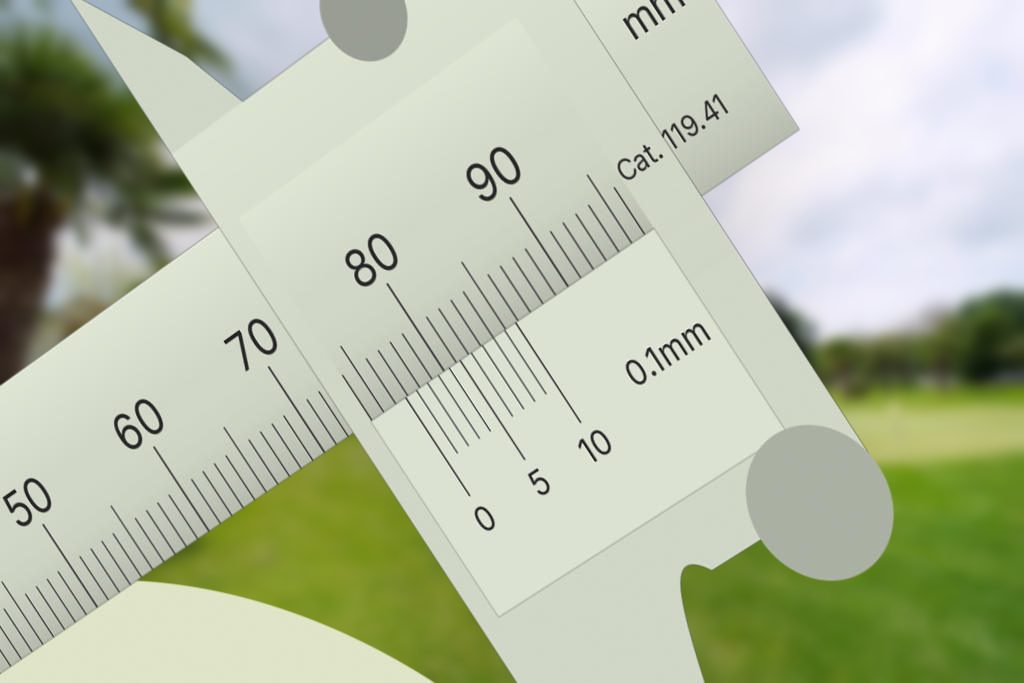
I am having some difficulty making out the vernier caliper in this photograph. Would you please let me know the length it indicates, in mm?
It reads 76.8 mm
